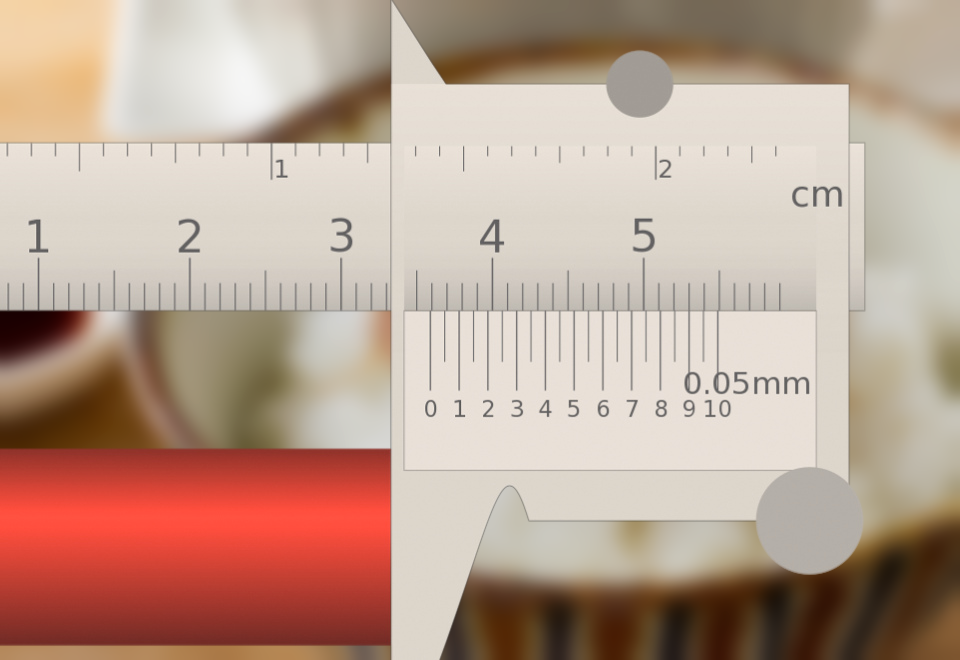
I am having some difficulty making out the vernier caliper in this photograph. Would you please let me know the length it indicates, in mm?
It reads 35.9 mm
